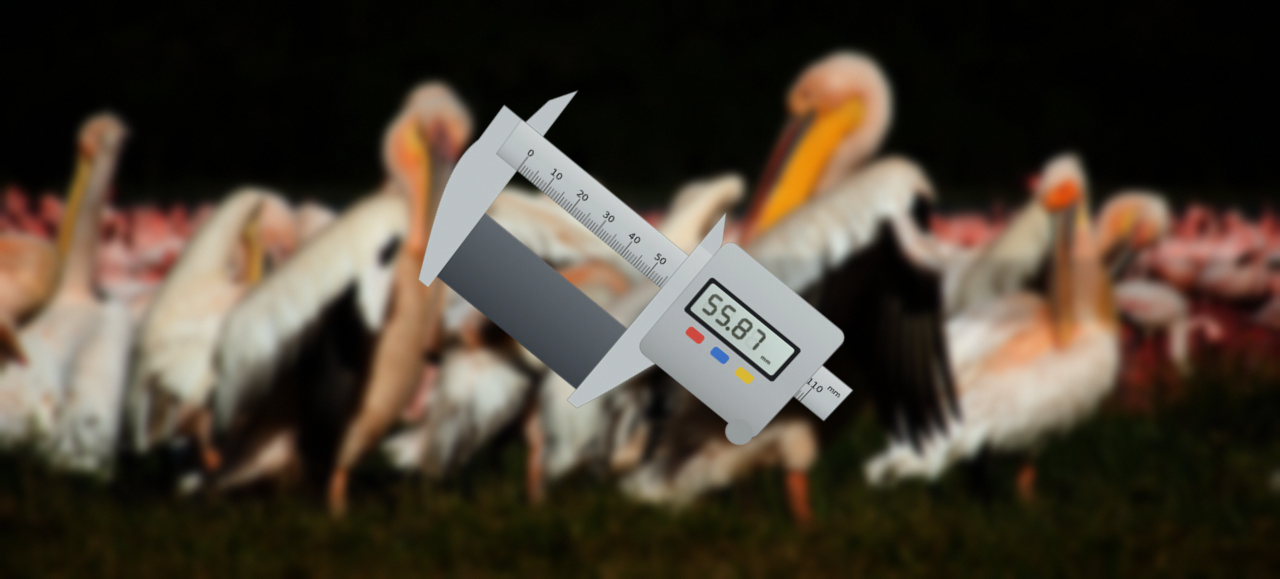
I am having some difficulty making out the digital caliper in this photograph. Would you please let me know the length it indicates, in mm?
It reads 55.87 mm
